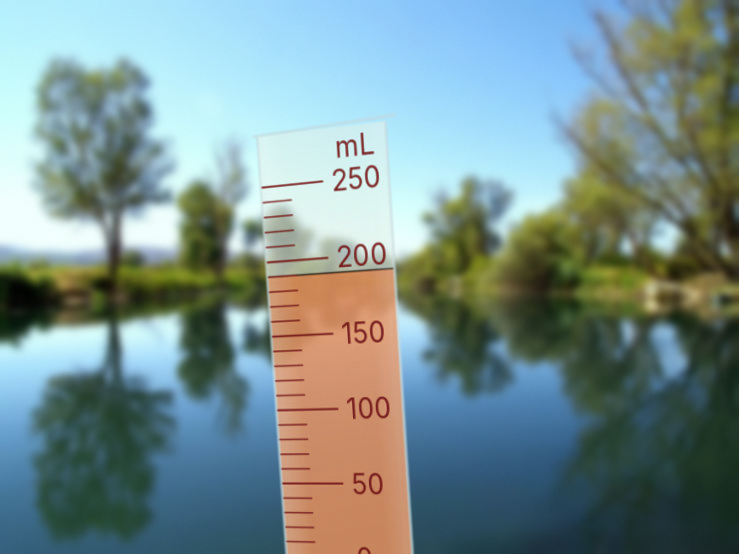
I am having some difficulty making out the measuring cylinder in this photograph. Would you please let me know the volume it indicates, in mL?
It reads 190 mL
